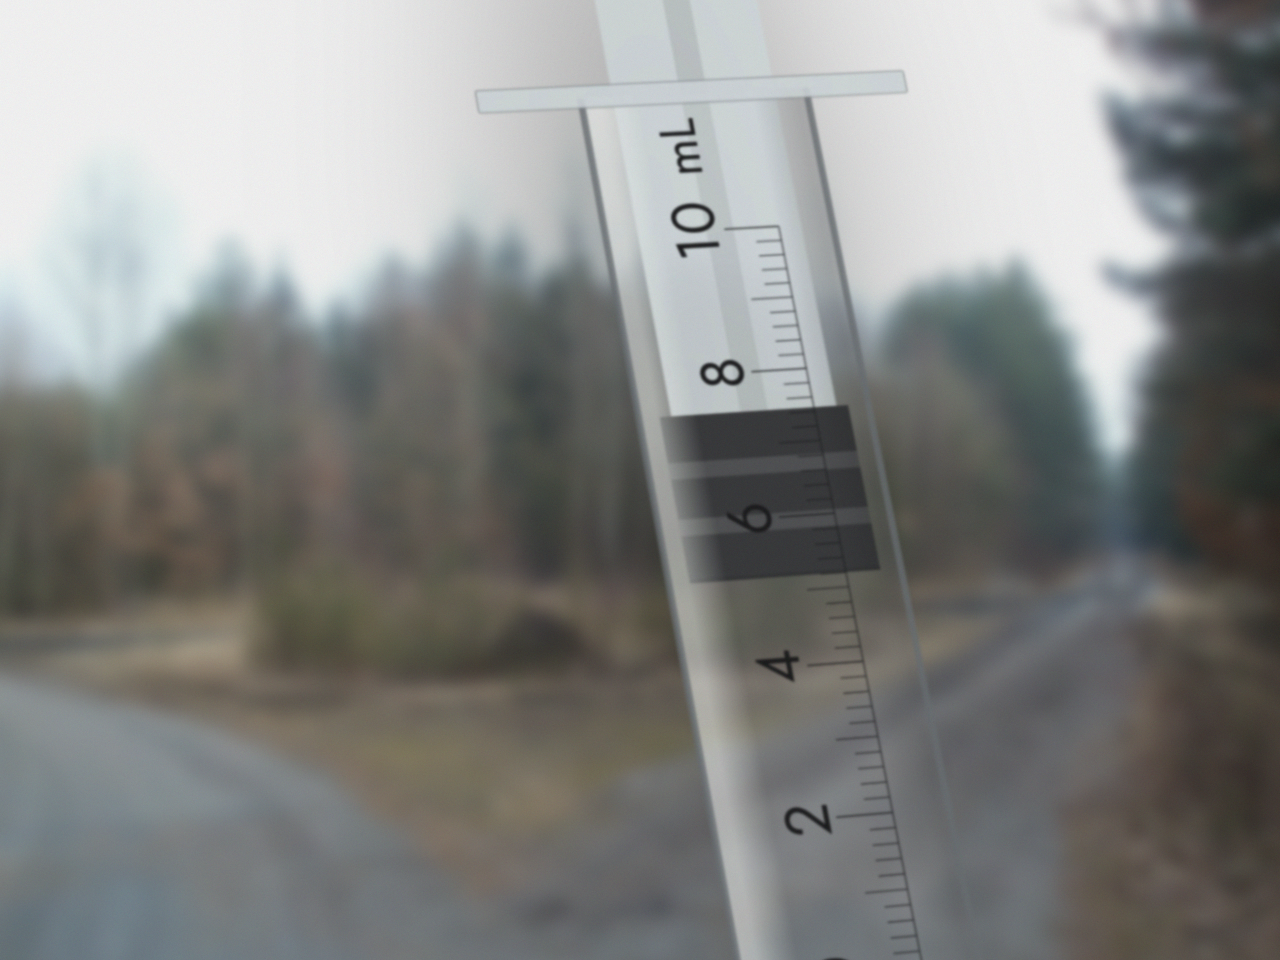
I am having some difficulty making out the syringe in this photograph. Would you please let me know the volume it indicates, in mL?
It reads 5.2 mL
